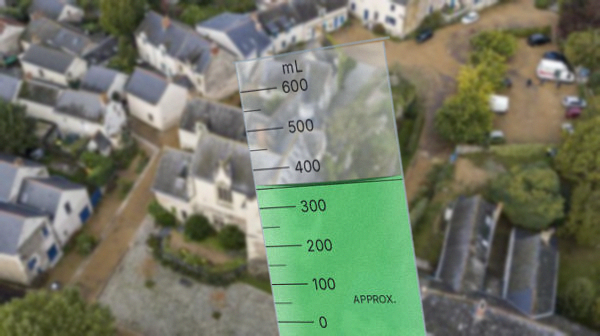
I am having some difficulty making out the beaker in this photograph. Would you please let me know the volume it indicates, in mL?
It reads 350 mL
